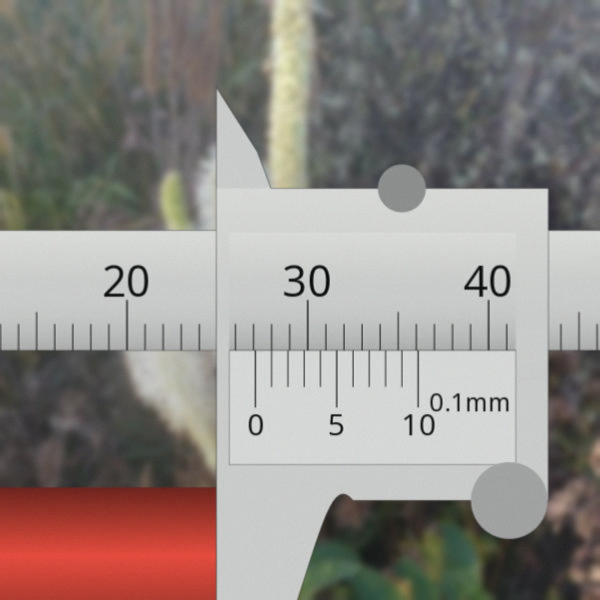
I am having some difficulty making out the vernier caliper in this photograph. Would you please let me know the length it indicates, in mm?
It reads 27.1 mm
